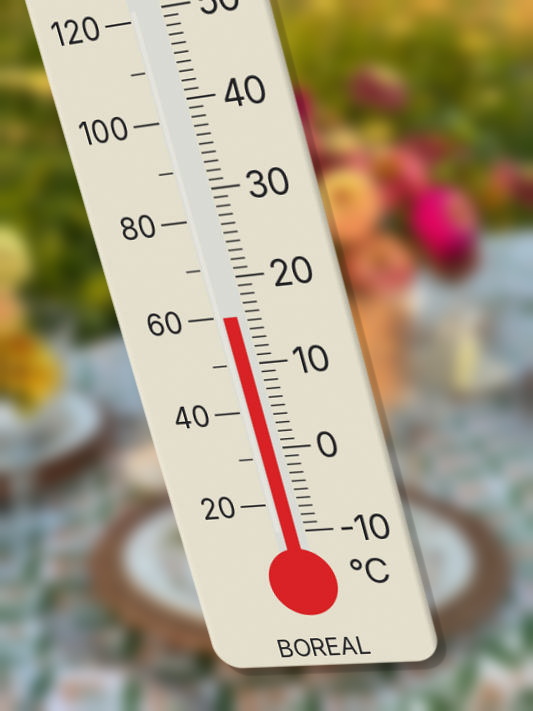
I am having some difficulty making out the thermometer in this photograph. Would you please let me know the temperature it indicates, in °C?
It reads 15.5 °C
